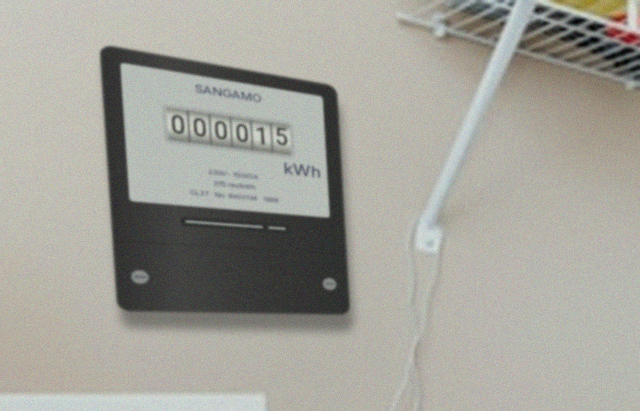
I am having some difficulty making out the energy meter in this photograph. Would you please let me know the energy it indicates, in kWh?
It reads 15 kWh
